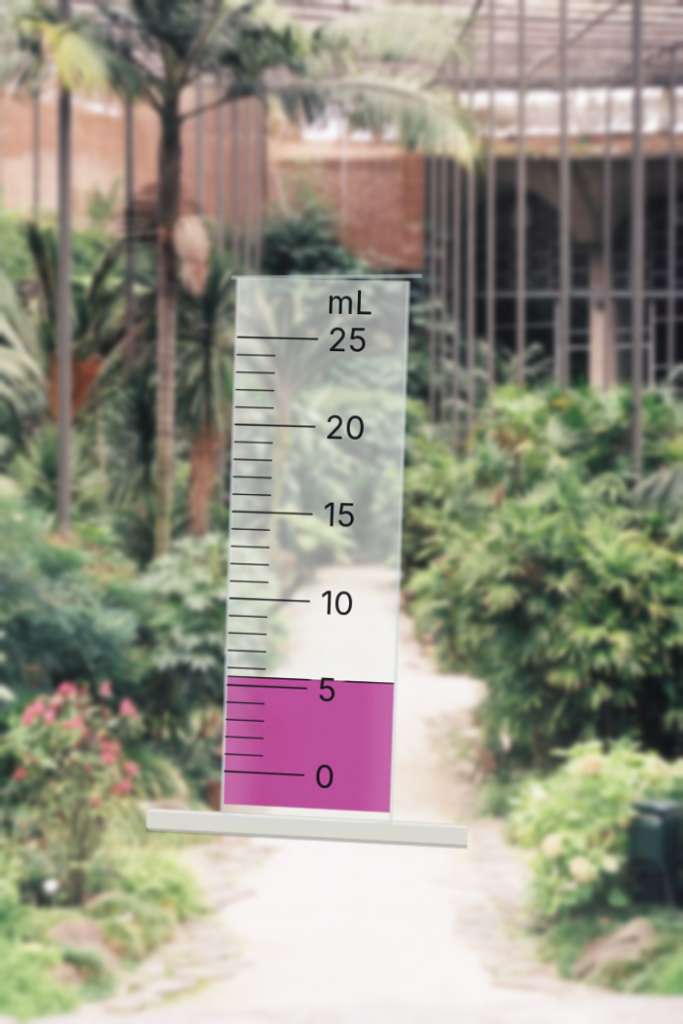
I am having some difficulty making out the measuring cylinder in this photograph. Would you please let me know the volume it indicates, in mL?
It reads 5.5 mL
